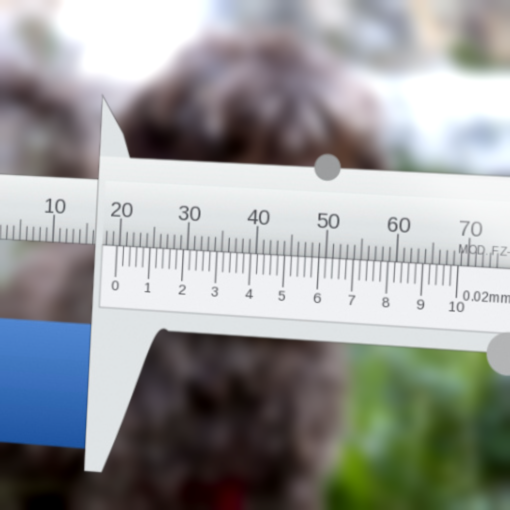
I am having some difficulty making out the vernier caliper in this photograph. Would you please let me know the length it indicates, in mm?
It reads 19.6 mm
